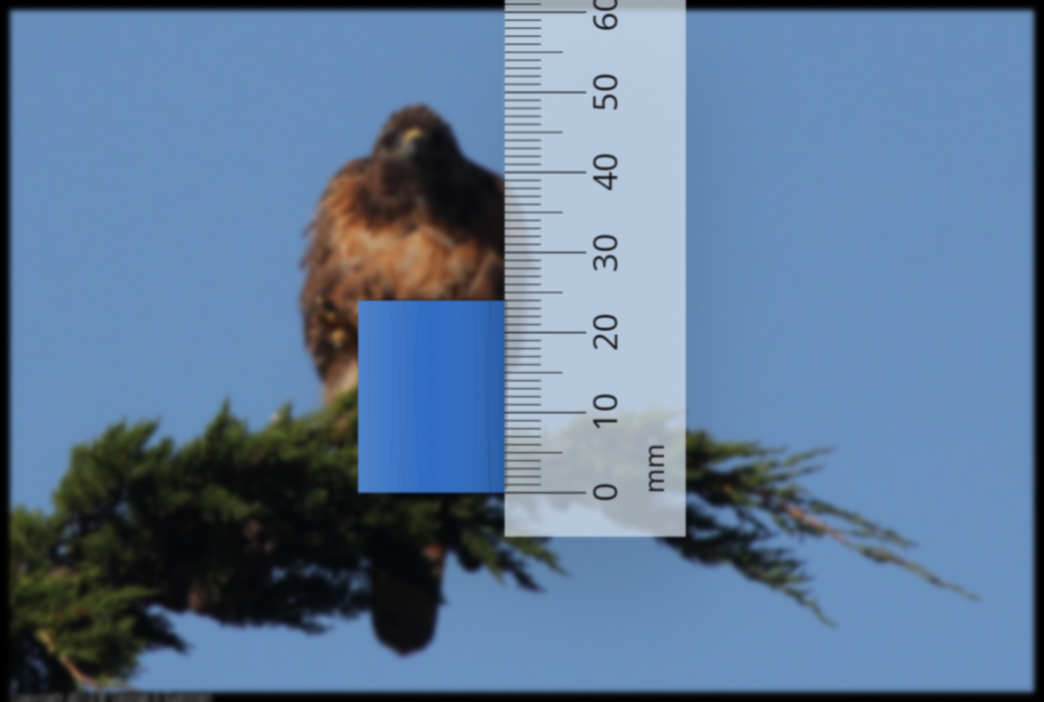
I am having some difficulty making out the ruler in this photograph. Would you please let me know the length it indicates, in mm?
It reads 24 mm
